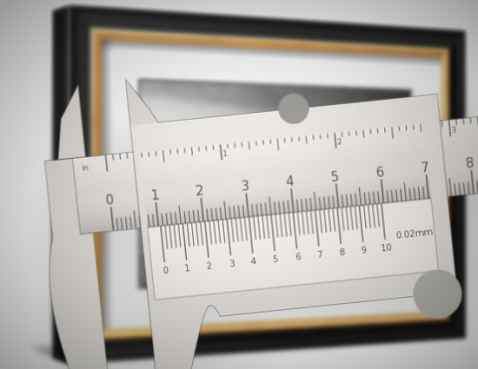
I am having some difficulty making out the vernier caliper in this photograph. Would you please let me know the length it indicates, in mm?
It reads 10.5 mm
